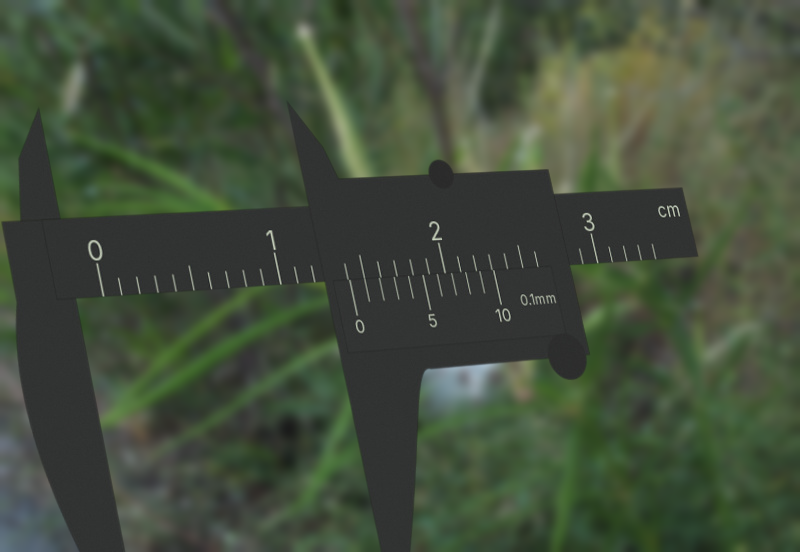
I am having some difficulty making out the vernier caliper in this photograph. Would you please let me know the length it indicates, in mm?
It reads 14.1 mm
